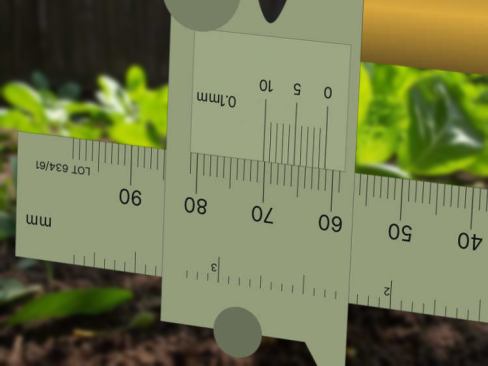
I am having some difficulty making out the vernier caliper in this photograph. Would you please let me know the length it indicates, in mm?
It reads 61.2 mm
